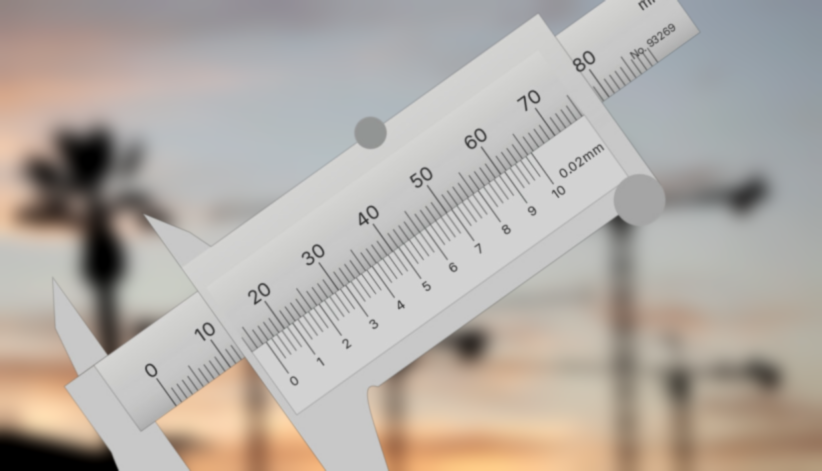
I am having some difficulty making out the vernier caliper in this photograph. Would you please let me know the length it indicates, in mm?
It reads 16.6 mm
